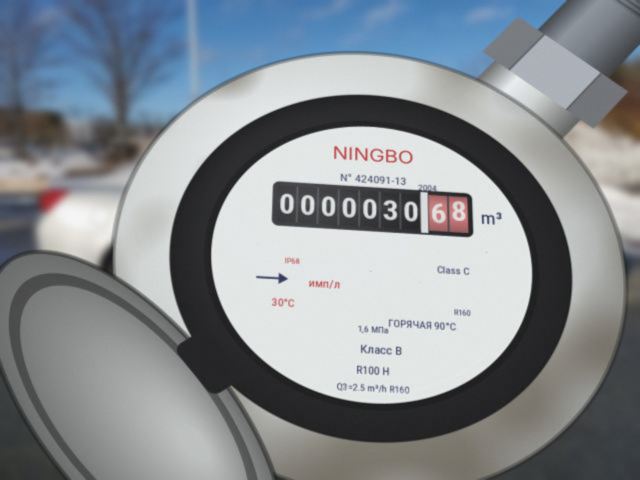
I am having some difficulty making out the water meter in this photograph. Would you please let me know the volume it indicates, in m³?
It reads 30.68 m³
